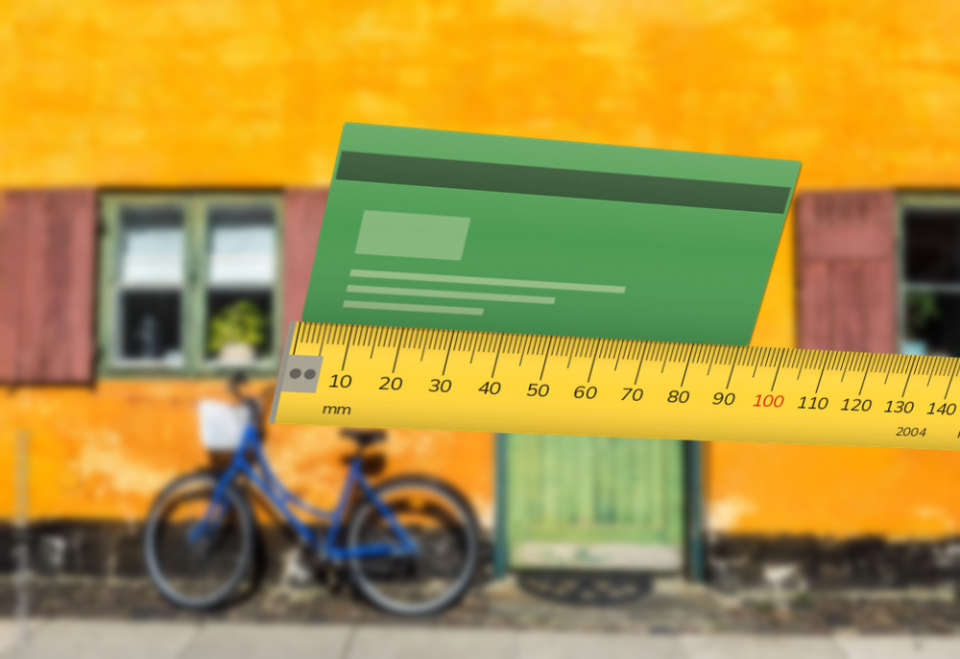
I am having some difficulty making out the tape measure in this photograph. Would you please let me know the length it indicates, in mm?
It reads 92 mm
